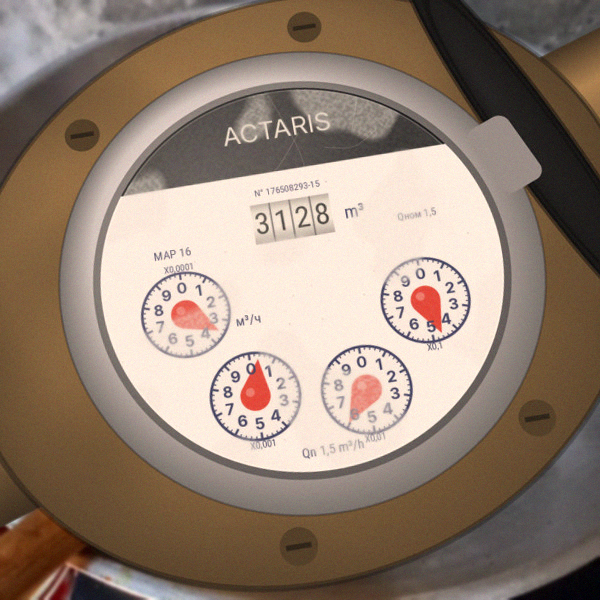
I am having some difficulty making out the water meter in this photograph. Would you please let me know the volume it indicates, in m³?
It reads 3128.4603 m³
